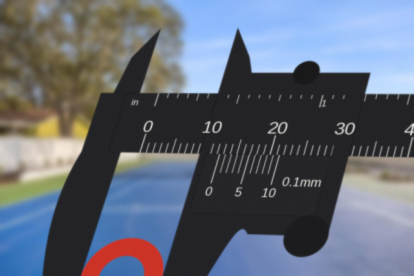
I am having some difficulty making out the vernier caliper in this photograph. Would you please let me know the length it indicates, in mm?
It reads 12.4 mm
